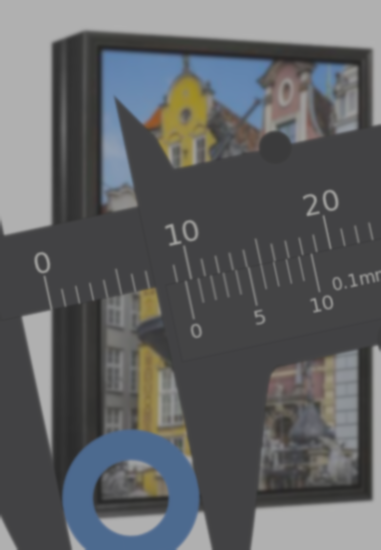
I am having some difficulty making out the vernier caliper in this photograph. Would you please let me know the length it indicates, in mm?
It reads 9.6 mm
